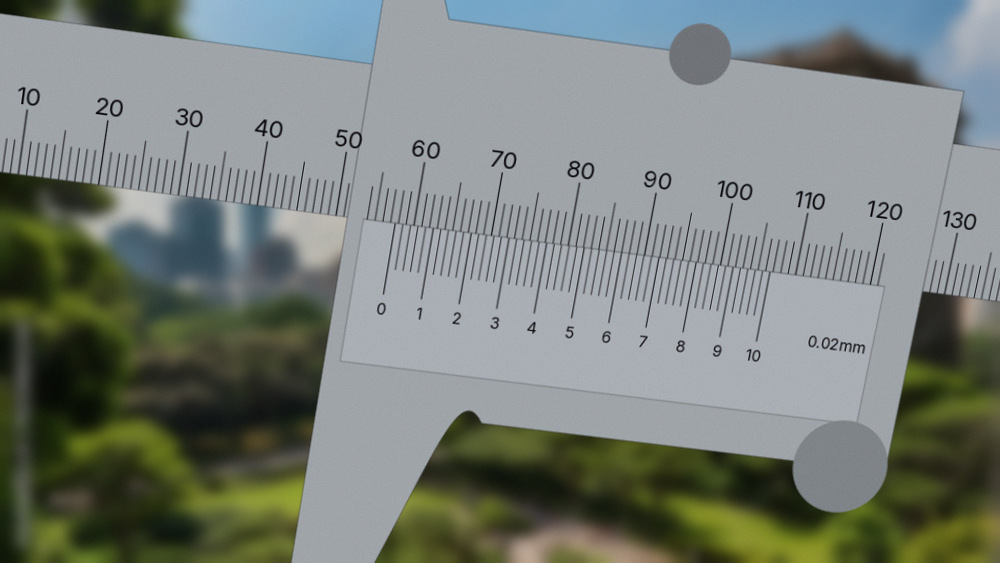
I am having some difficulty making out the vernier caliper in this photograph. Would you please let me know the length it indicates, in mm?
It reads 57.6 mm
